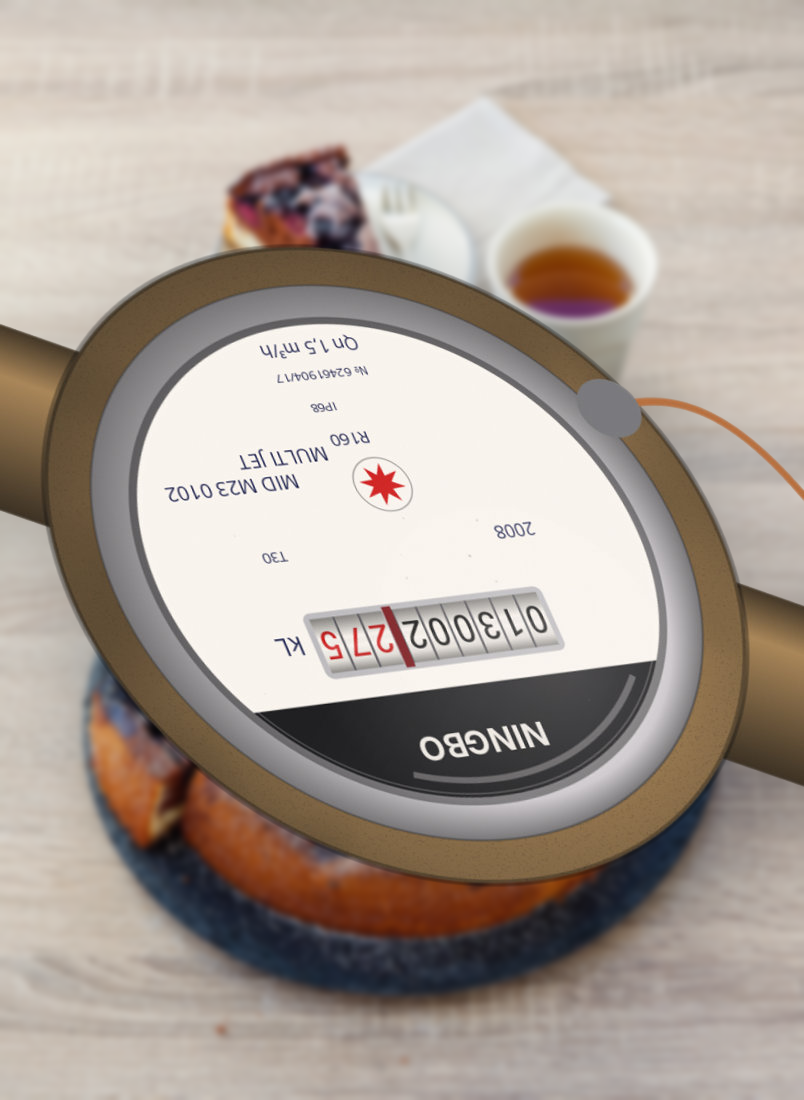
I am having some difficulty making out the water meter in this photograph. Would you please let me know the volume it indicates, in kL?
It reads 13002.275 kL
